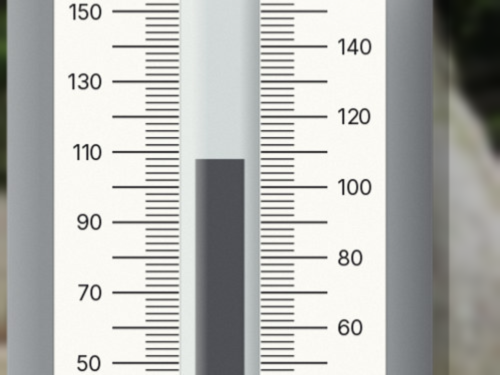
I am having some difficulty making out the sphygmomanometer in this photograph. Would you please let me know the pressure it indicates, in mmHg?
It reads 108 mmHg
